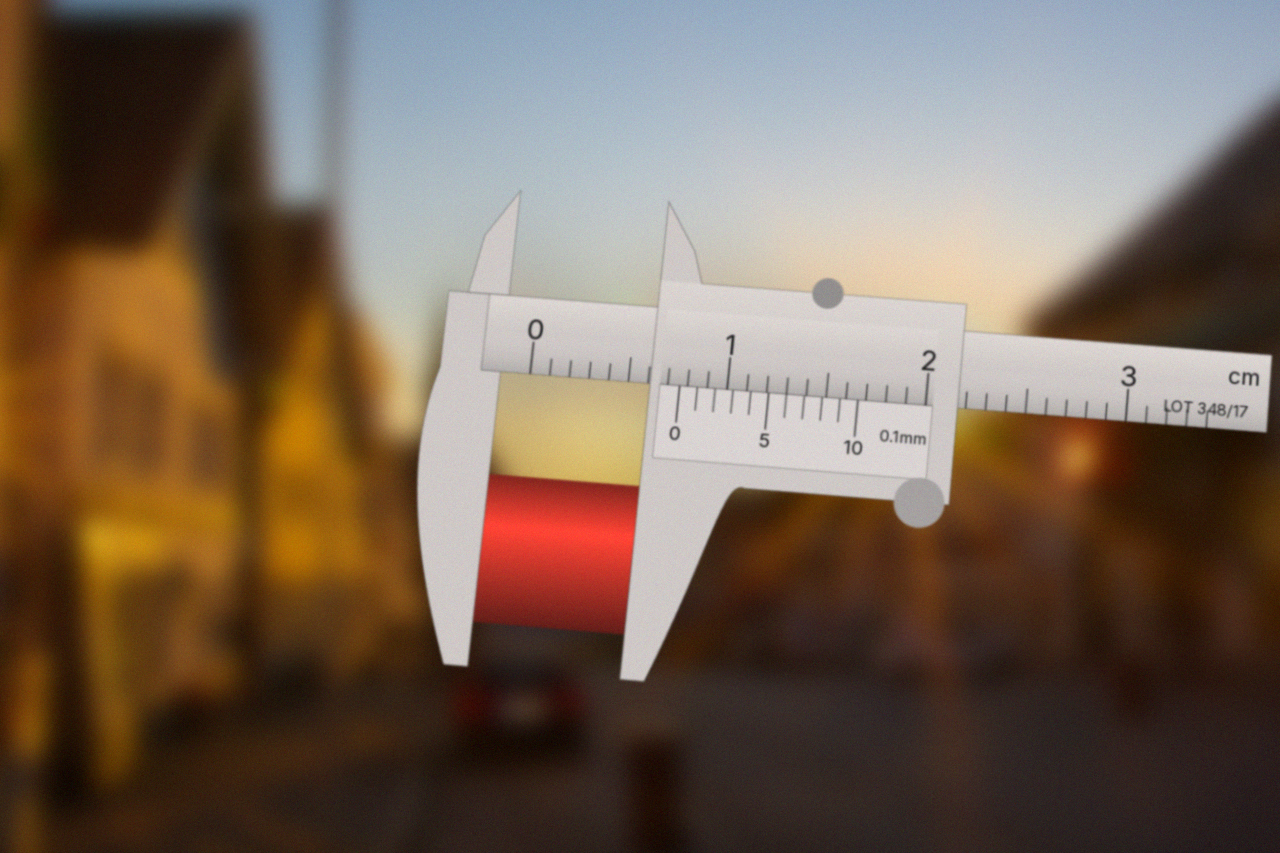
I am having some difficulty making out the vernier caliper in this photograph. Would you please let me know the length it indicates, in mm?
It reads 7.6 mm
